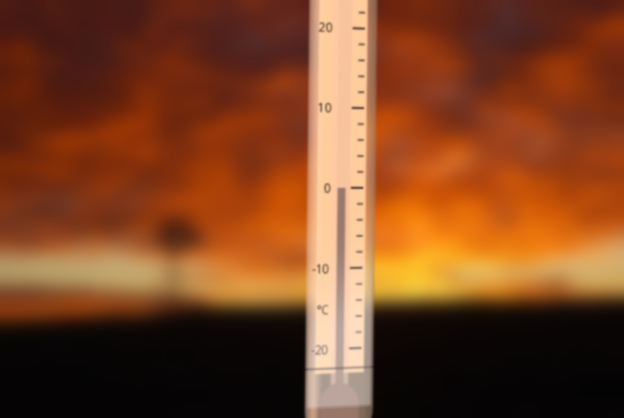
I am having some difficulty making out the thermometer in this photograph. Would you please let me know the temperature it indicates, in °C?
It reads 0 °C
